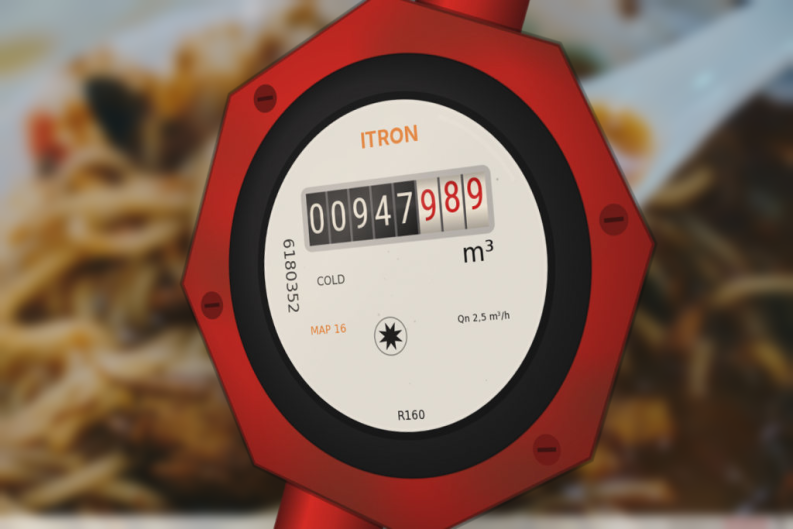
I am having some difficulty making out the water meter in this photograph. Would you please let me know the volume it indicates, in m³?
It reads 947.989 m³
